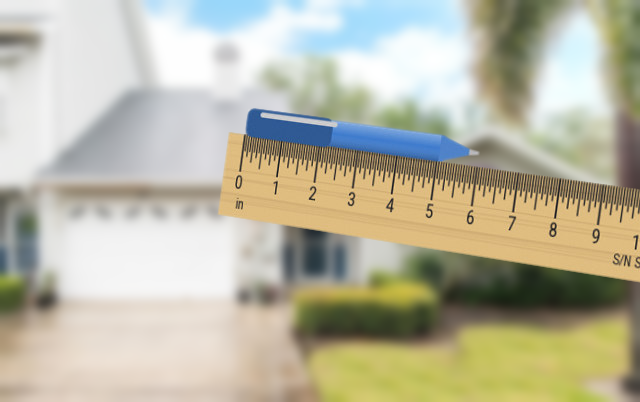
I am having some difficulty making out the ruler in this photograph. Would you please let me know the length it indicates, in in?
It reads 6 in
